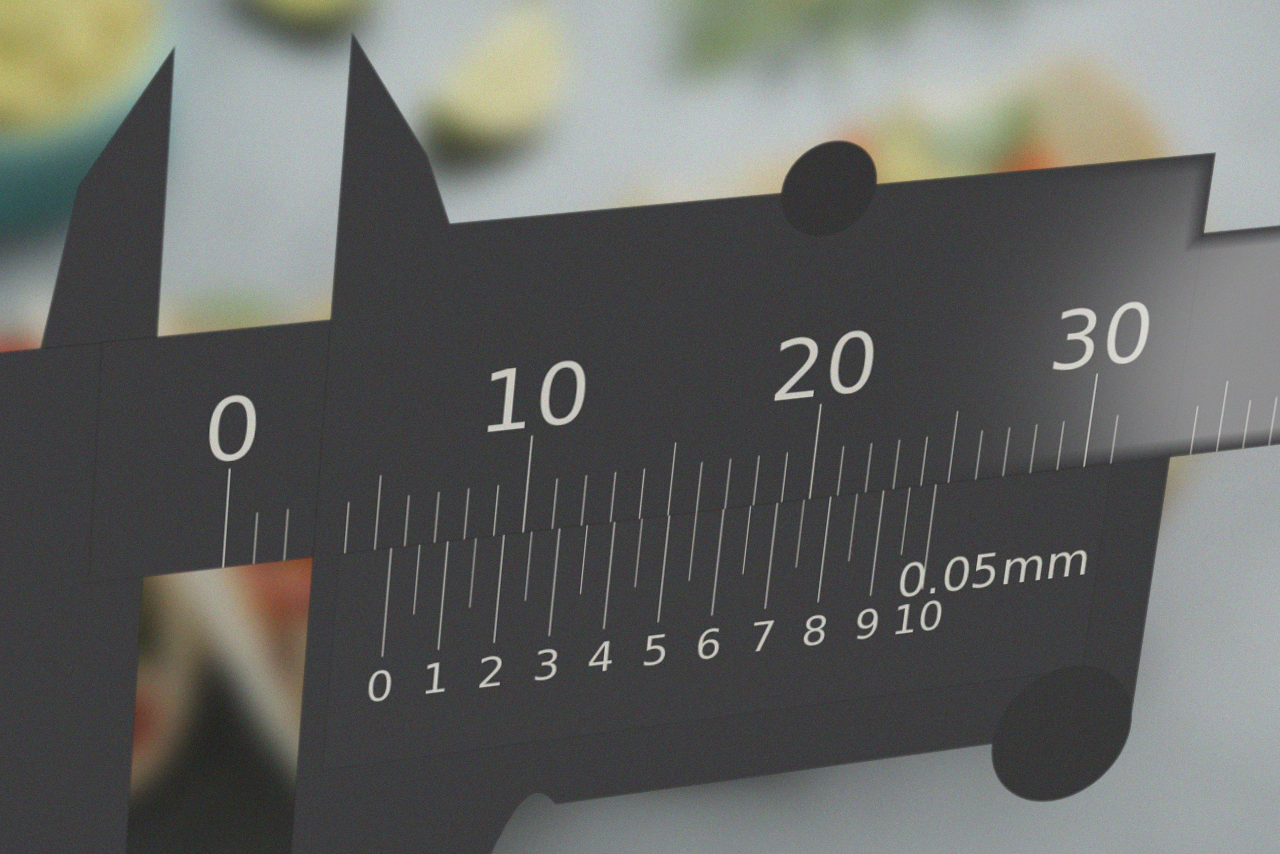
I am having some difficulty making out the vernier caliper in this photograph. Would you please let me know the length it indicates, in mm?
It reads 5.55 mm
